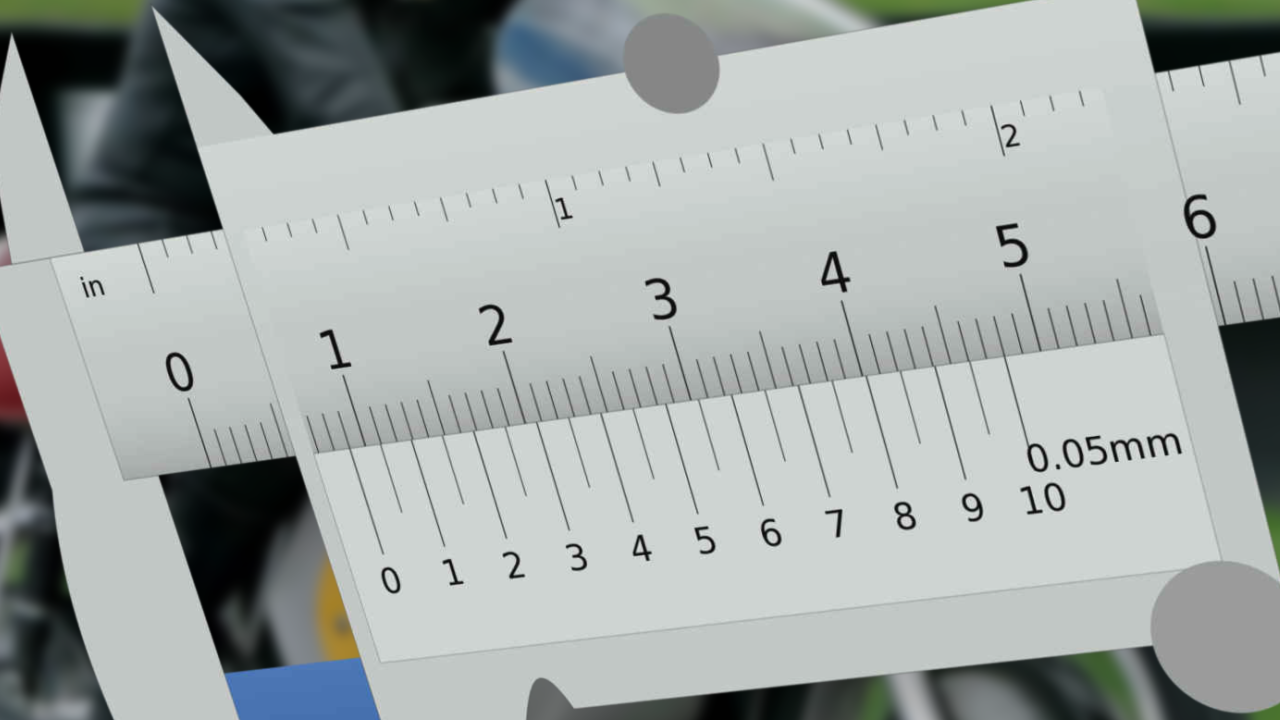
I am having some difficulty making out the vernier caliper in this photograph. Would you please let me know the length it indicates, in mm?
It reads 9.0 mm
